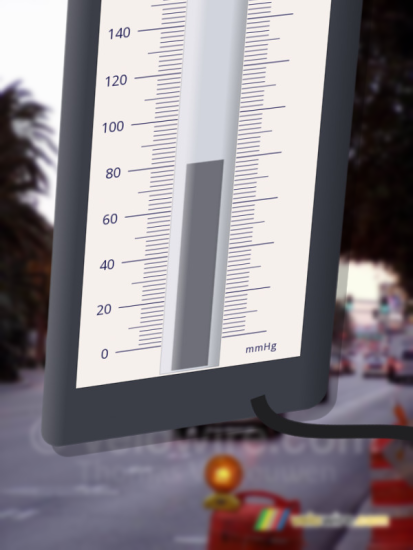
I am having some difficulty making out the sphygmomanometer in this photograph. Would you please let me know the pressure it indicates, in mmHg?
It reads 80 mmHg
